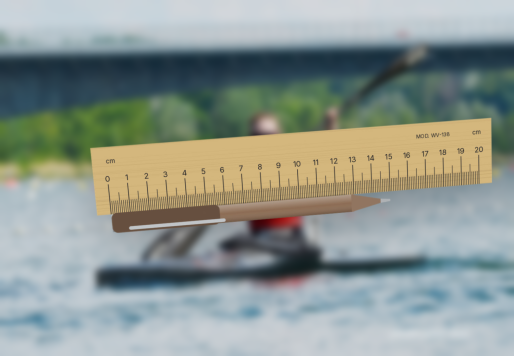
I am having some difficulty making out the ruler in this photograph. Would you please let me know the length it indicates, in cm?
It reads 15 cm
